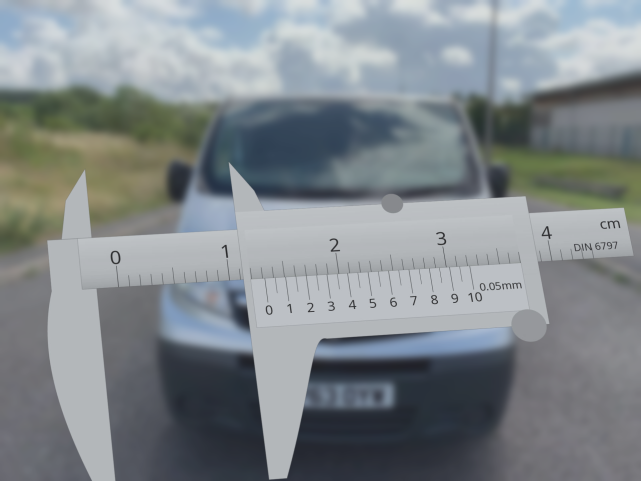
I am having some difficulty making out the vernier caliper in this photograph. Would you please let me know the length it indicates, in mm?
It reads 13.2 mm
